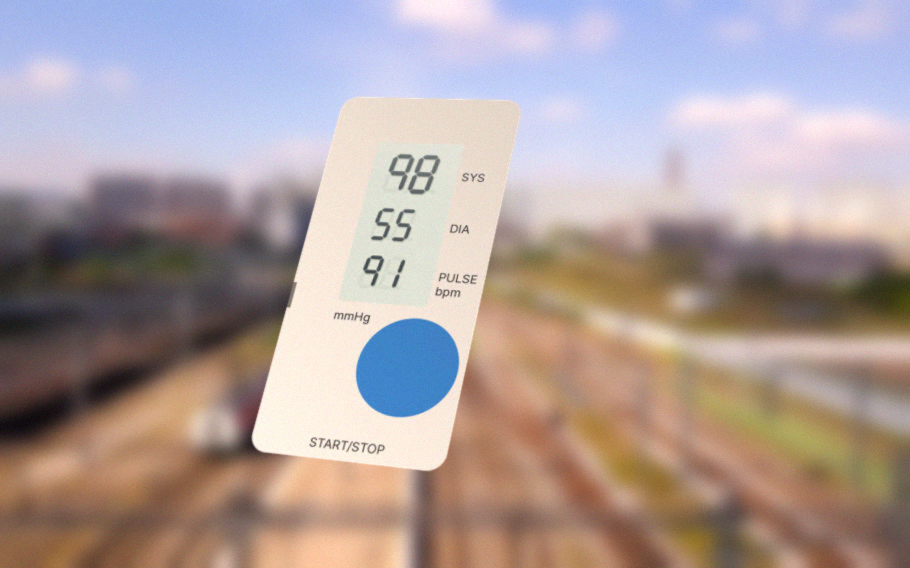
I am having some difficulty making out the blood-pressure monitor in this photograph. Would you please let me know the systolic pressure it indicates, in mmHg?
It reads 98 mmHg
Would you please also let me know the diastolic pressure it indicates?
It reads 55 mmHg
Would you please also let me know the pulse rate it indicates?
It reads 91 bpm
